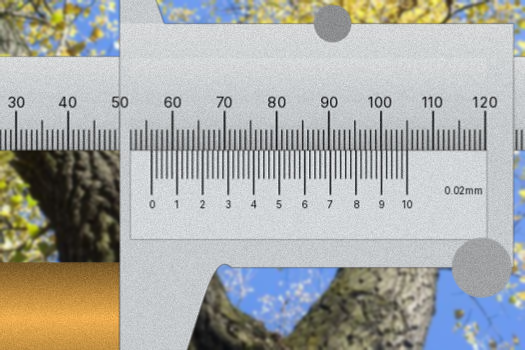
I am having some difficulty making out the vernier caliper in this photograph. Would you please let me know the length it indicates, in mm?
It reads 56.0 mm
